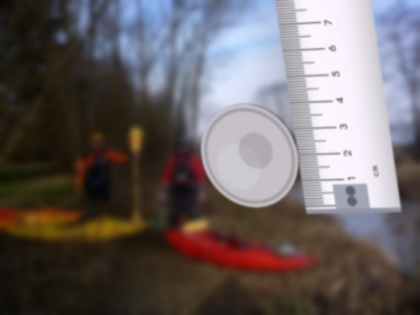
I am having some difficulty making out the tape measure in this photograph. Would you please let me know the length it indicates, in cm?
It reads 4 cm
